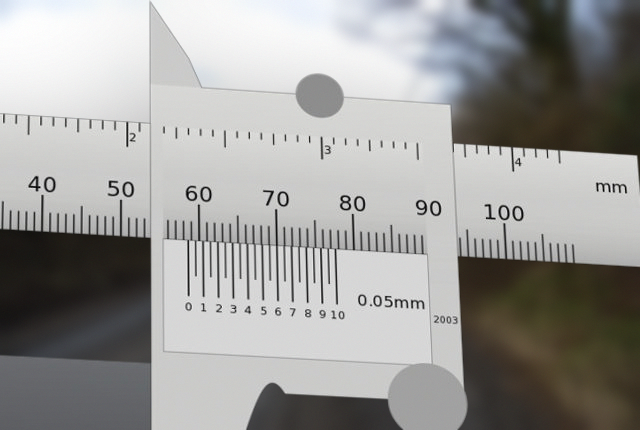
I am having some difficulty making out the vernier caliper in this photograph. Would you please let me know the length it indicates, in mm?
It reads 58.6 mm
